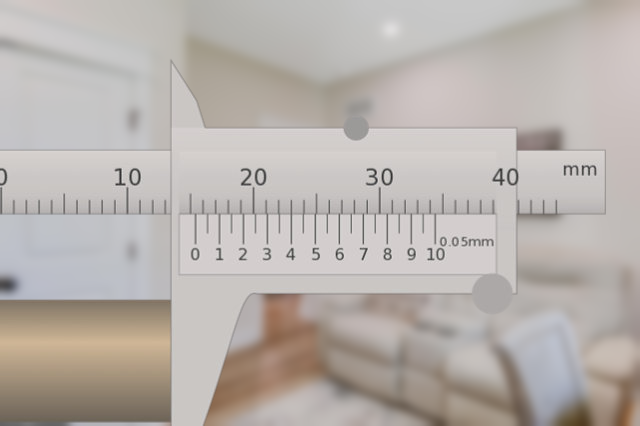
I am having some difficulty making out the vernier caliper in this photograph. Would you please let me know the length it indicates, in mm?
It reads 15.4 mm
